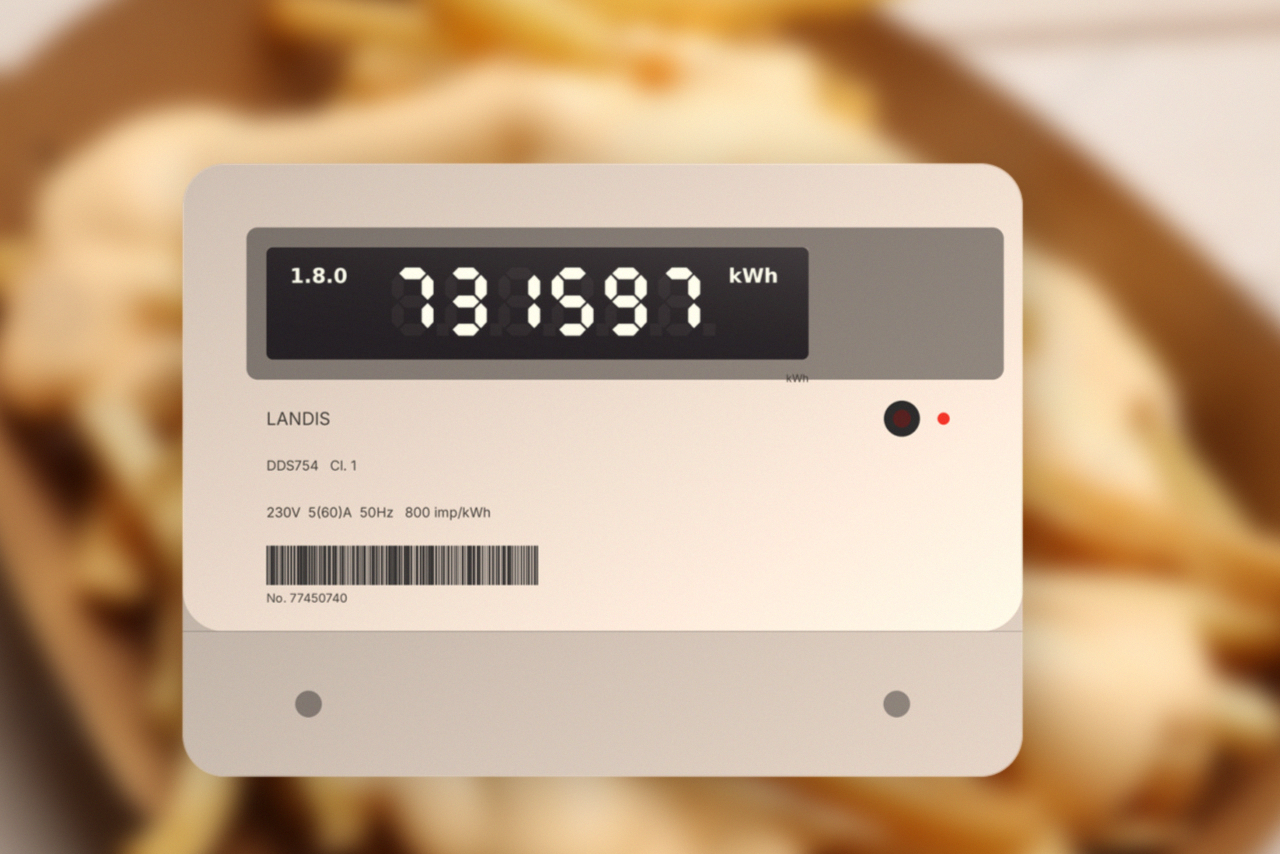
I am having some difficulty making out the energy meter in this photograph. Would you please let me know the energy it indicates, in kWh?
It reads 731597 kWh
